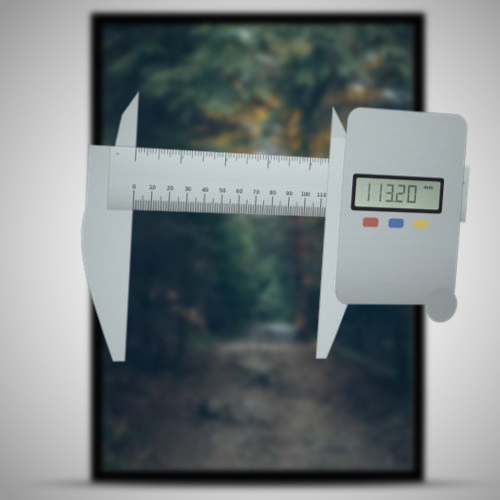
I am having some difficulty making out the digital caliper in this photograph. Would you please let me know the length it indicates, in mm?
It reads 113.20 mm
